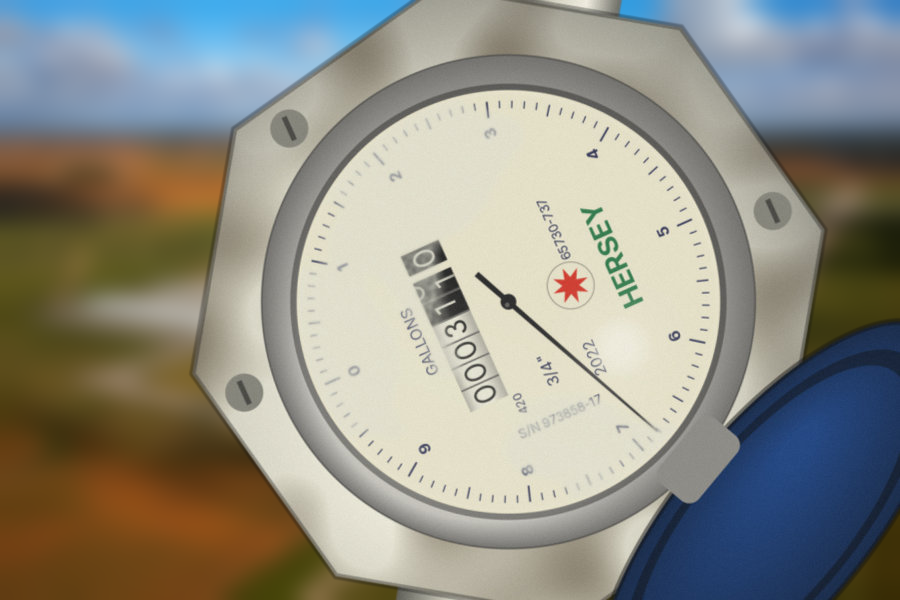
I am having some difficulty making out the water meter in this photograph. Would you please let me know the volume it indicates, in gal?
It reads 3106.8 gal
